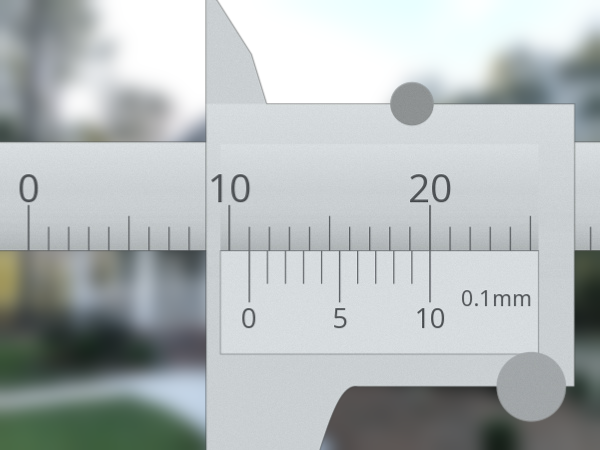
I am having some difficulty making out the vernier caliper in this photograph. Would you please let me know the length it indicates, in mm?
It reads 11.0 mm
